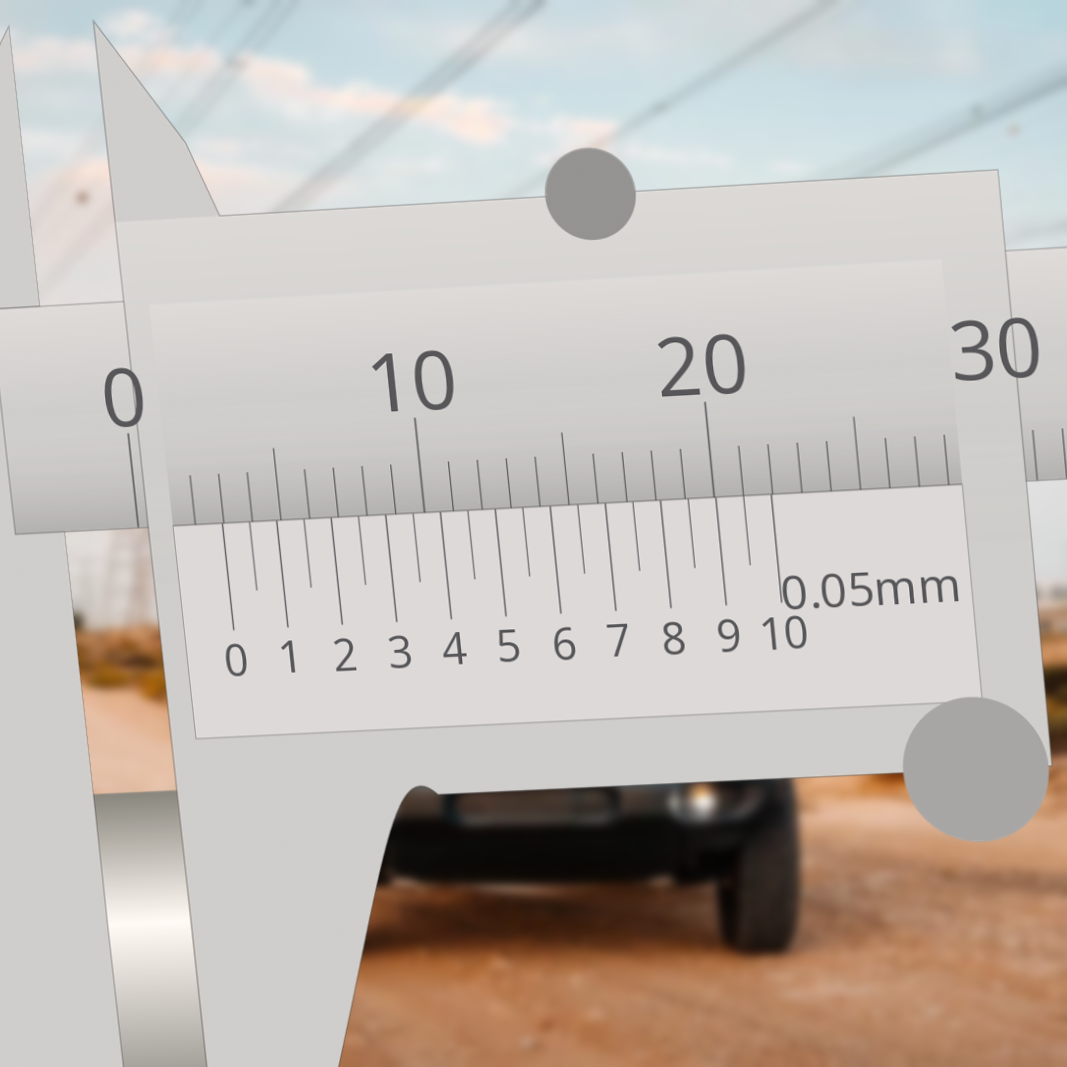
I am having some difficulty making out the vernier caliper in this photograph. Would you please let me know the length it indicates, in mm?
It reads 2.95 mm
